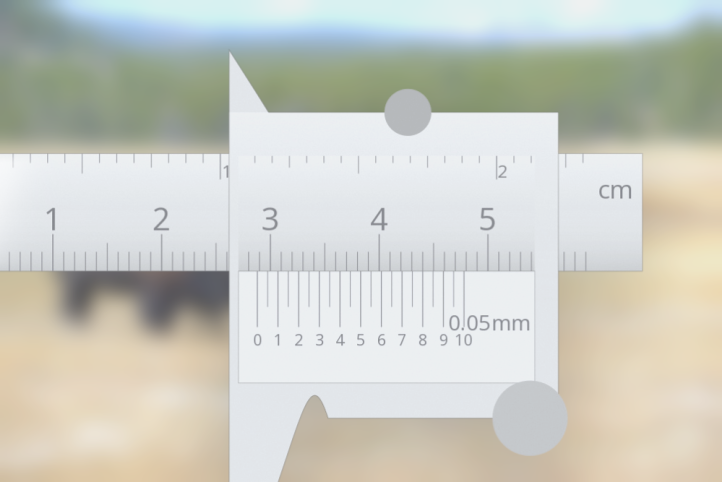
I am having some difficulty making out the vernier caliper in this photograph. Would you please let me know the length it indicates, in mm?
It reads 28.8 mm
